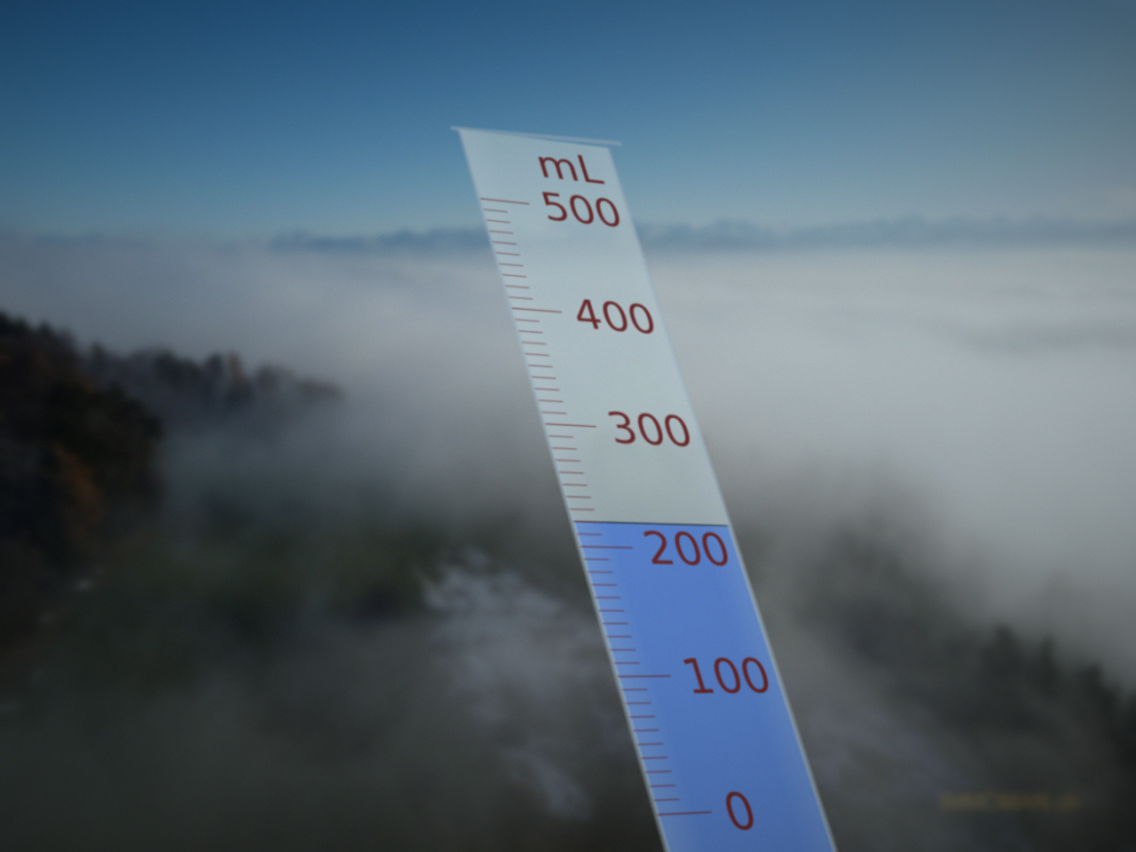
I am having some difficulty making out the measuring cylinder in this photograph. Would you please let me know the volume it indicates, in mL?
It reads 220 mL
